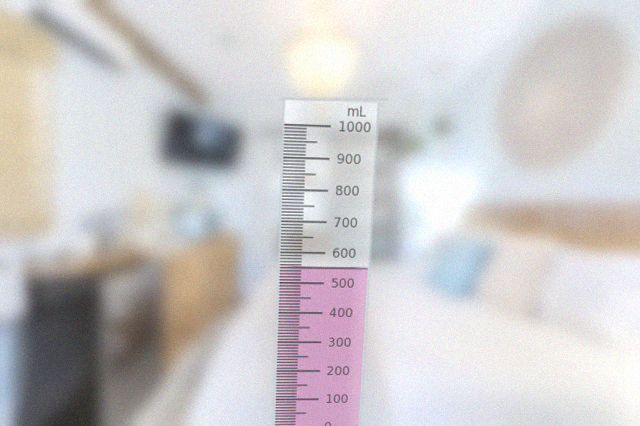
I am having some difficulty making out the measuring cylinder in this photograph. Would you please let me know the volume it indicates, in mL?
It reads 550 mL
